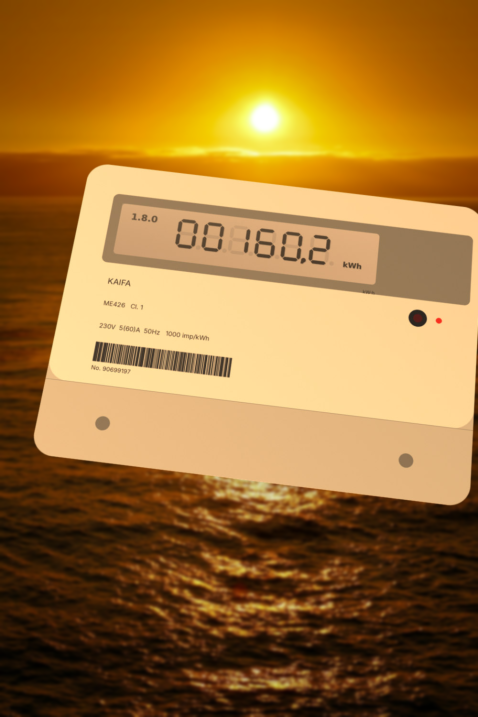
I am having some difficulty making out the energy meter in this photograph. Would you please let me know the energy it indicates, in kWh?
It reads 160.2 kWh
